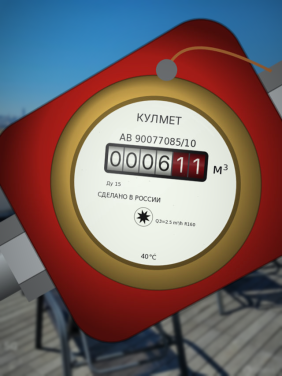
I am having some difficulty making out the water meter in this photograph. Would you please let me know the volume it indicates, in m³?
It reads 6.11 m³
